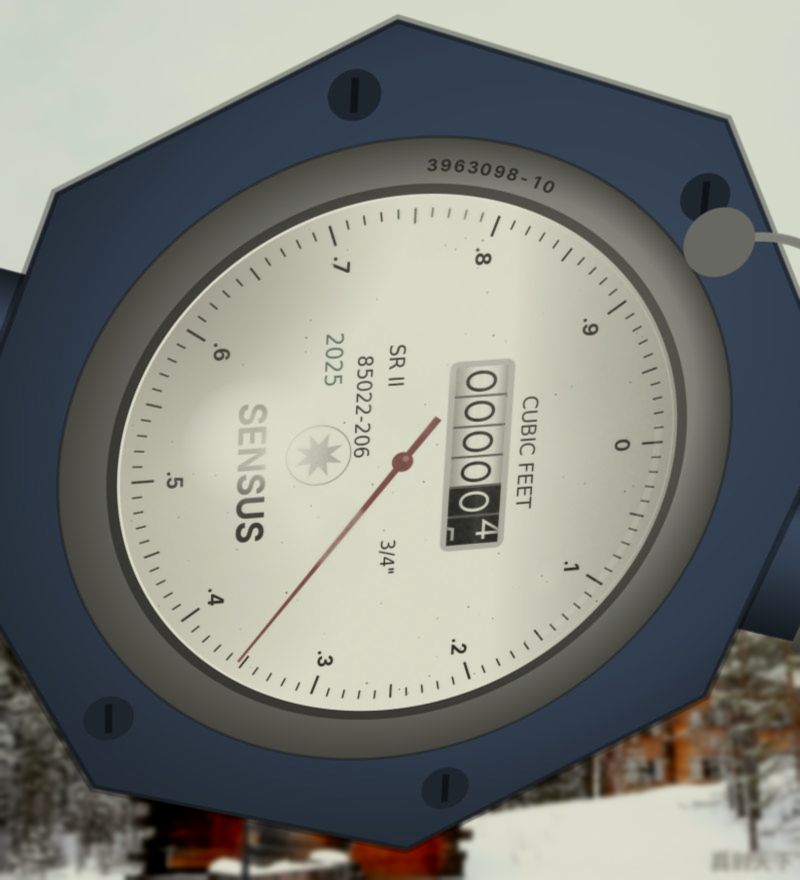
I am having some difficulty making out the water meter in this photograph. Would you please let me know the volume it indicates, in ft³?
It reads 4.35 ft³
